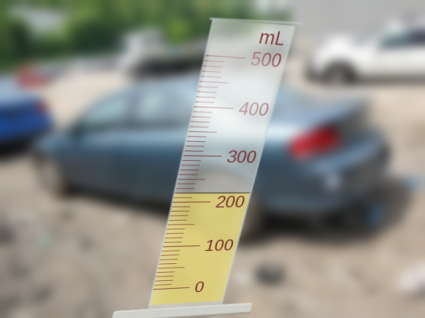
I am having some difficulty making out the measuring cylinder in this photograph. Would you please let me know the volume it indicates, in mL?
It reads 220 mL
